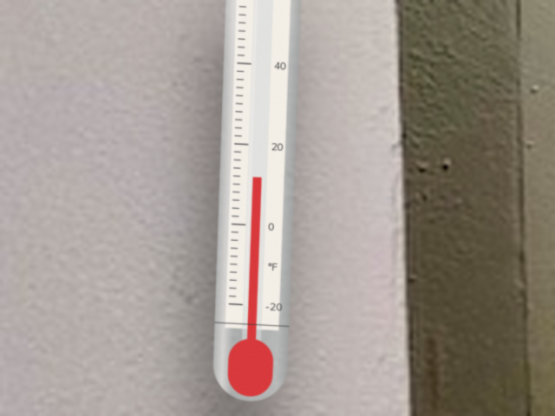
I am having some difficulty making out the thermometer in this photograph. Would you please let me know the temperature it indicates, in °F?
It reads 12 °F
